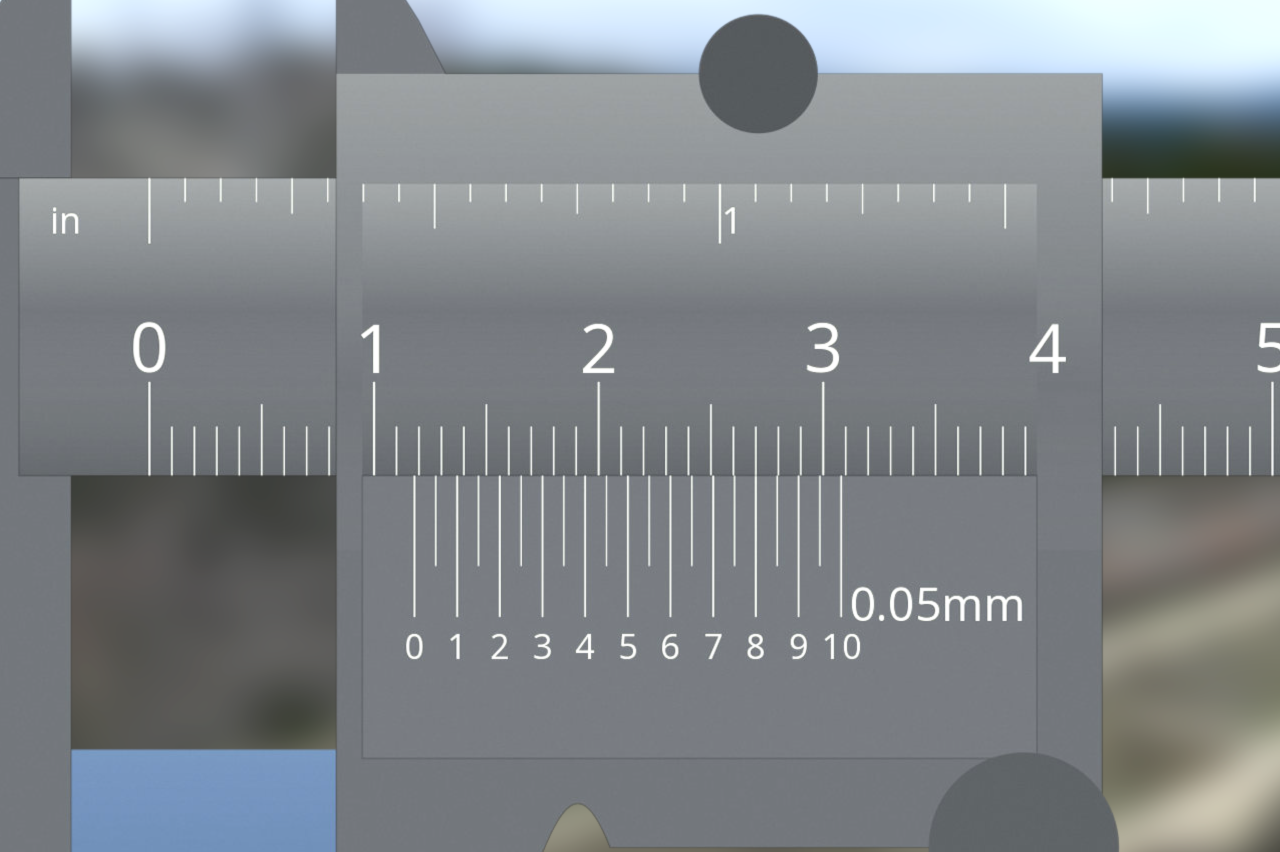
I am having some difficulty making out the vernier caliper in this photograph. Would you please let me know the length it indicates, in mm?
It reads 11.8 mm
